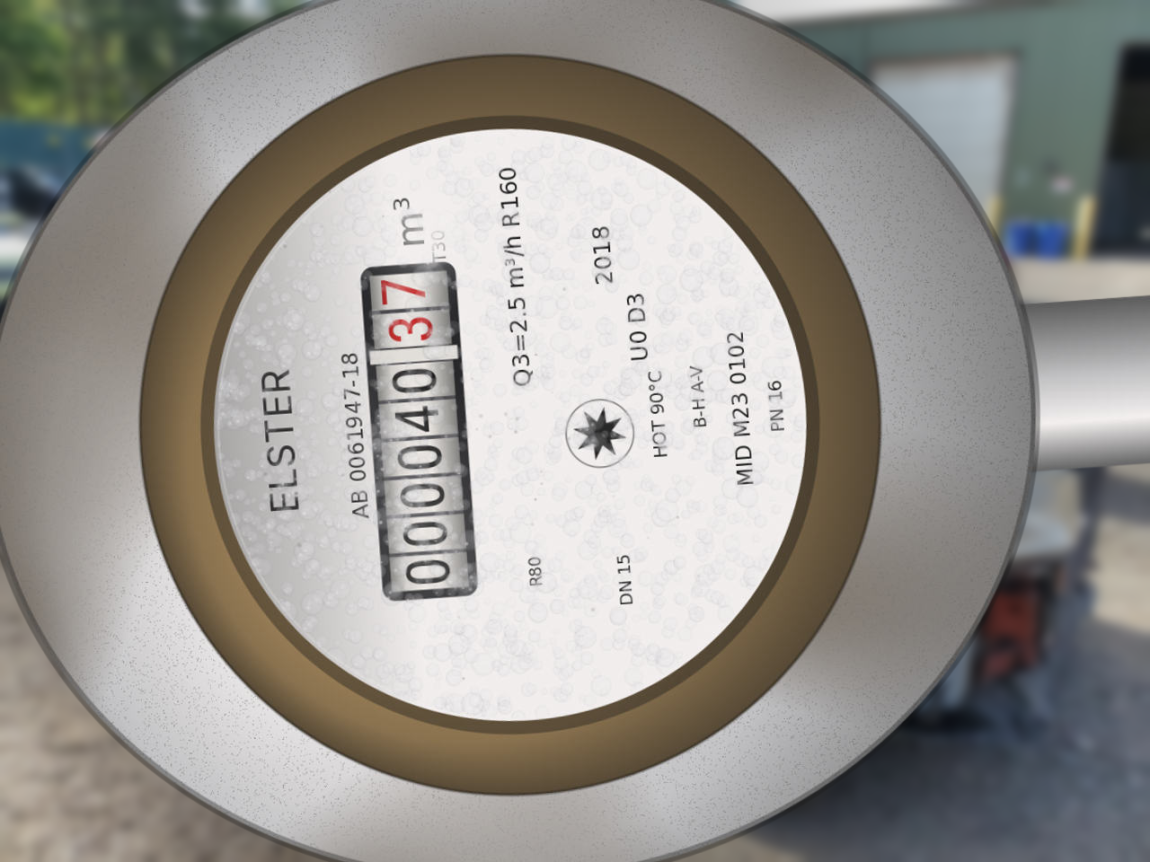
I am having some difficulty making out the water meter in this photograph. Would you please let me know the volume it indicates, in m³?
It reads 40.37 m³
